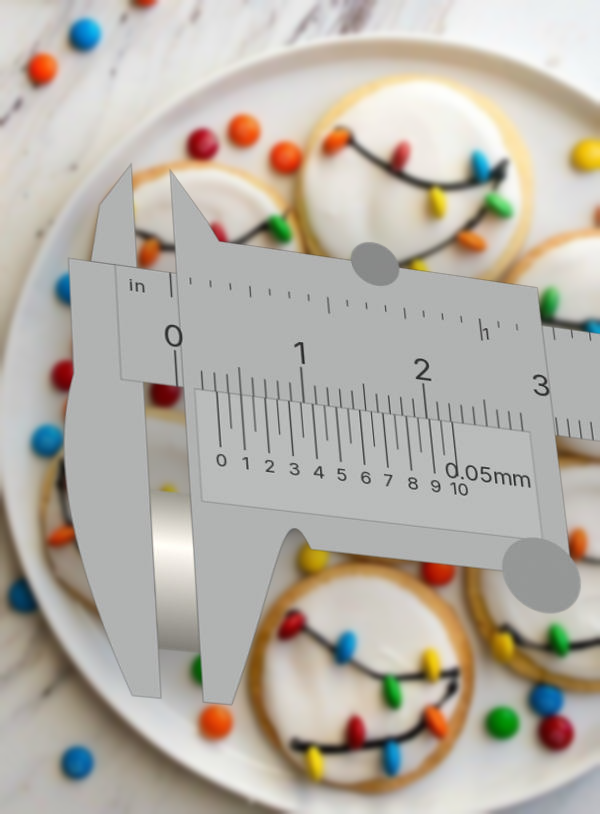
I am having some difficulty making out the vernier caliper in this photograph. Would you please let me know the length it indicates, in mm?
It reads 3.1 mm
